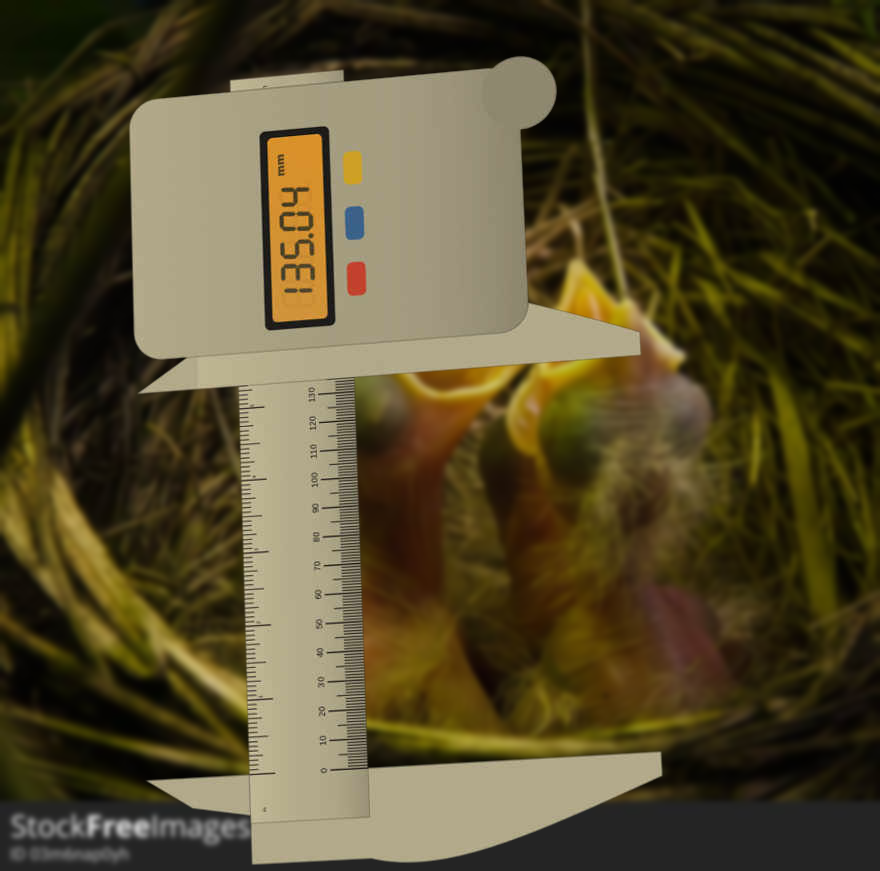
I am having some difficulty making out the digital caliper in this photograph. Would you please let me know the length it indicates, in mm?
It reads 135.04 mm
